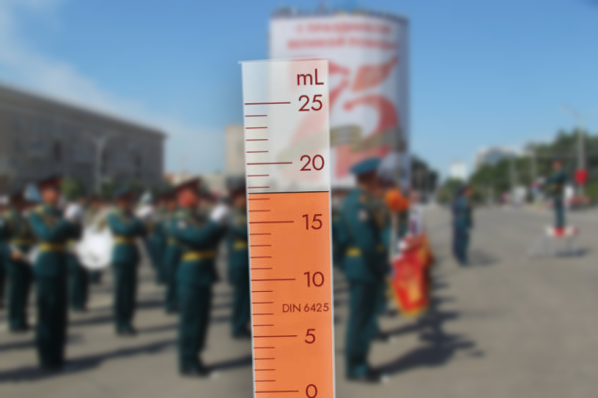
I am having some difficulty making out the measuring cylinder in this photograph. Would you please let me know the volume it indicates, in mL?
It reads 17.5 mL
